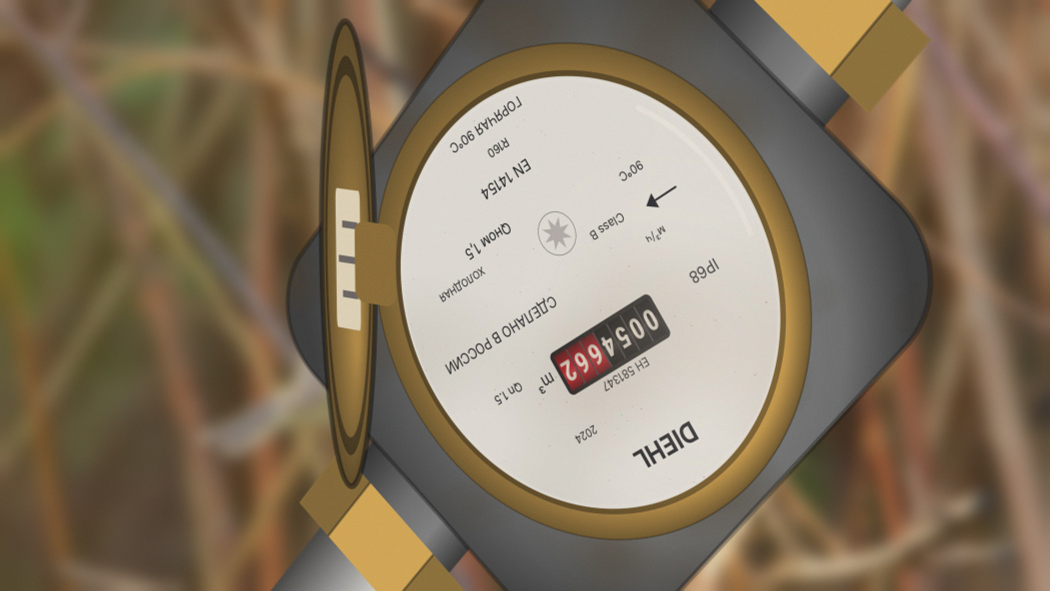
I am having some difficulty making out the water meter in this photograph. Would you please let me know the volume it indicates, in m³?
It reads 54.662 m³
